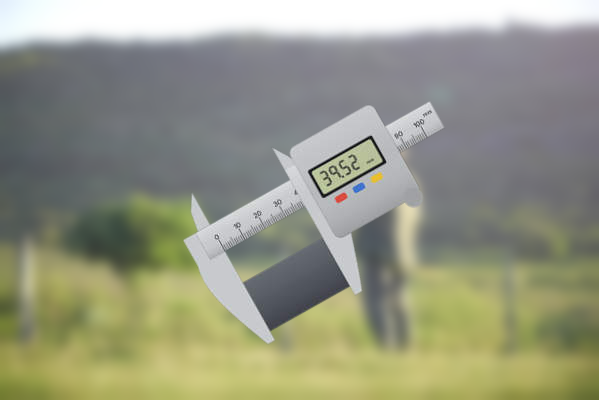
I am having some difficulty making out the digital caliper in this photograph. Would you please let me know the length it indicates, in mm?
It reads 39.52 mm
